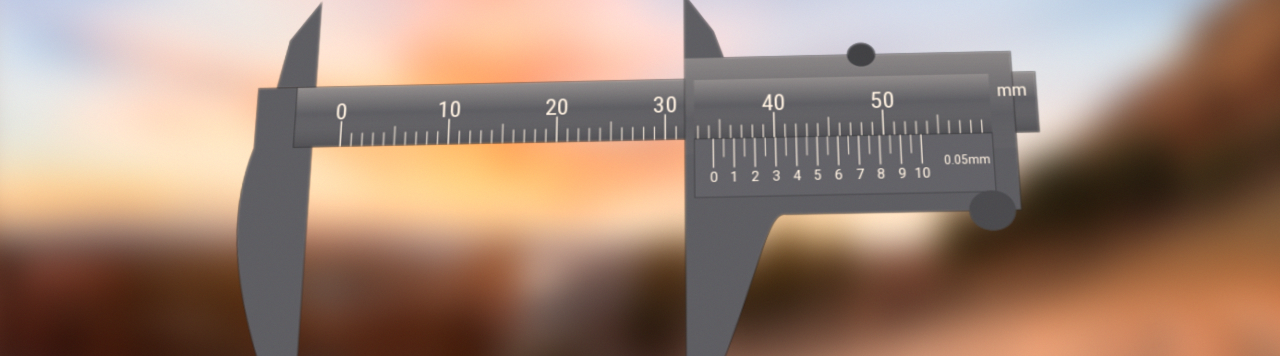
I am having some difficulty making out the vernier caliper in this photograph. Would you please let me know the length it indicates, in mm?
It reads 34.4 mm
